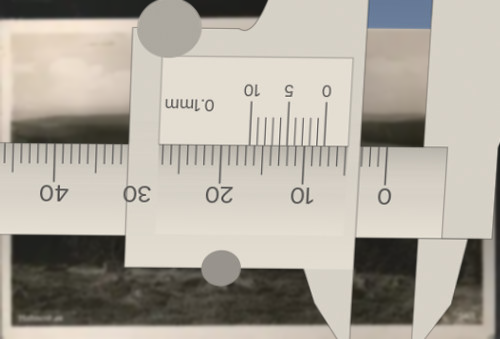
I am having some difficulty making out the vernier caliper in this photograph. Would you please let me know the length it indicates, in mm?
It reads 7.6 mm
